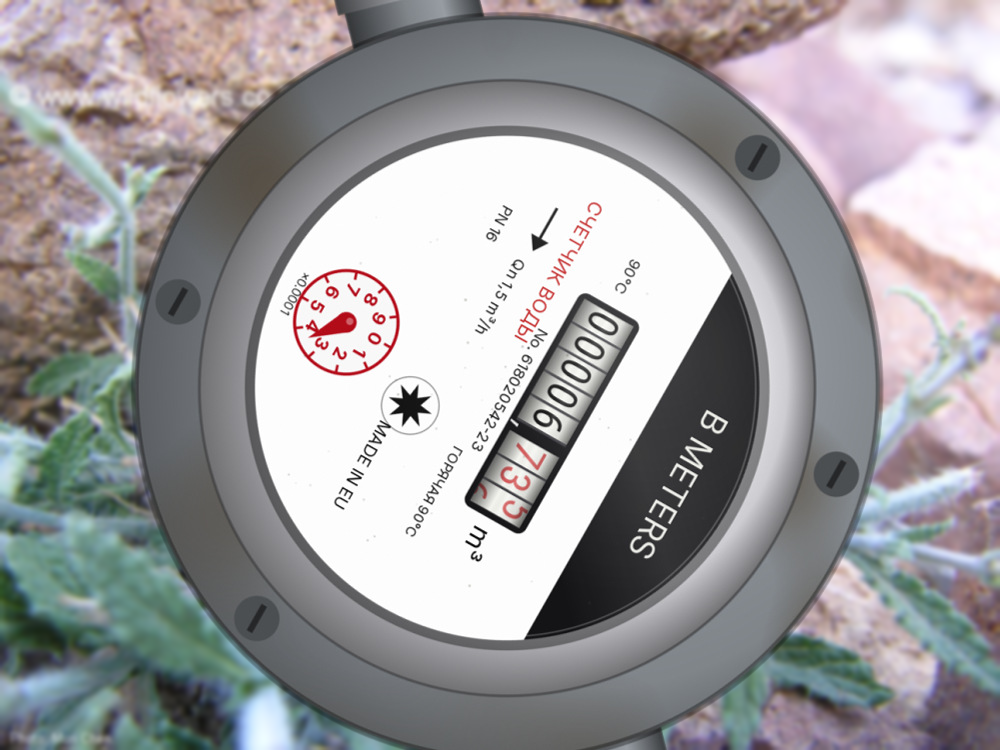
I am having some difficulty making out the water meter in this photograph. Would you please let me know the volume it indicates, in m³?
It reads 6.7353 m³
